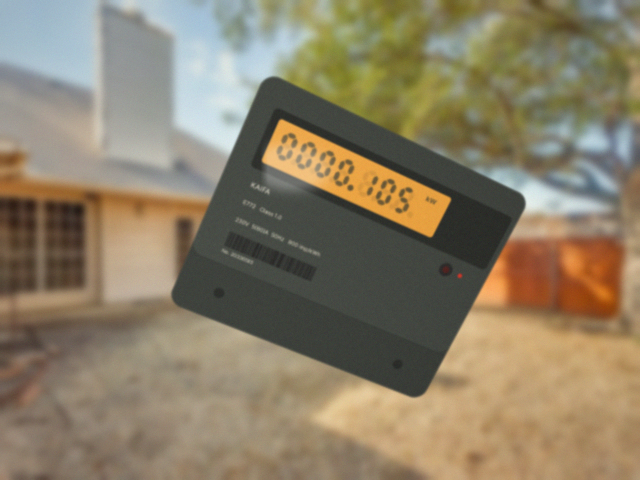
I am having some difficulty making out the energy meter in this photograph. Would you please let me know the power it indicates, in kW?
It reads 0.105 kW
